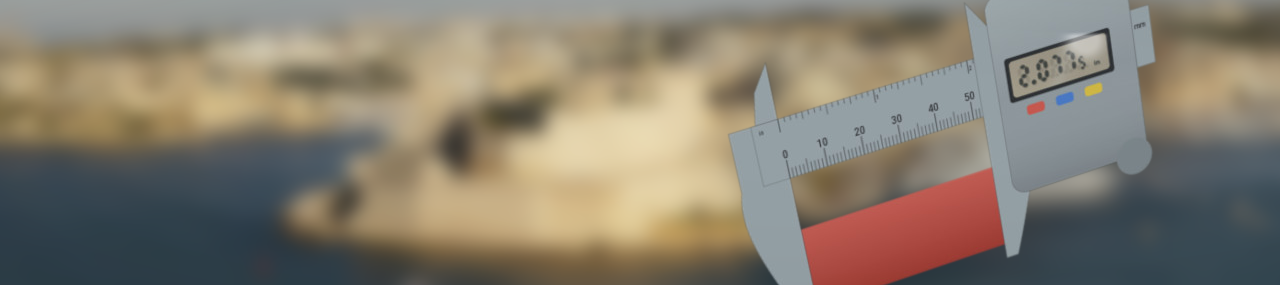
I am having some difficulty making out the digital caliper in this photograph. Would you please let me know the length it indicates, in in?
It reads 2.0775 in
